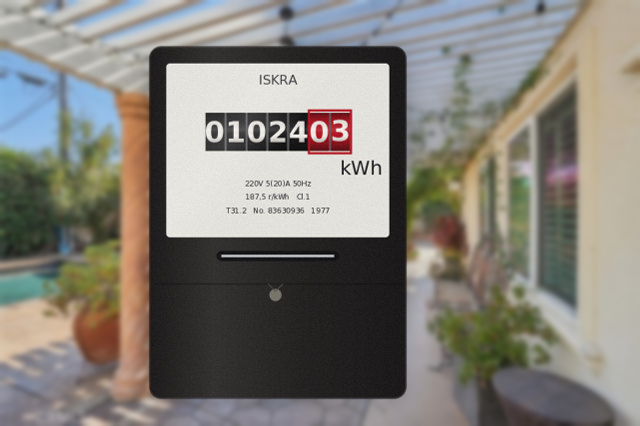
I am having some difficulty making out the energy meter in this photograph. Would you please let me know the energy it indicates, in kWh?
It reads 1024.03 kWh
